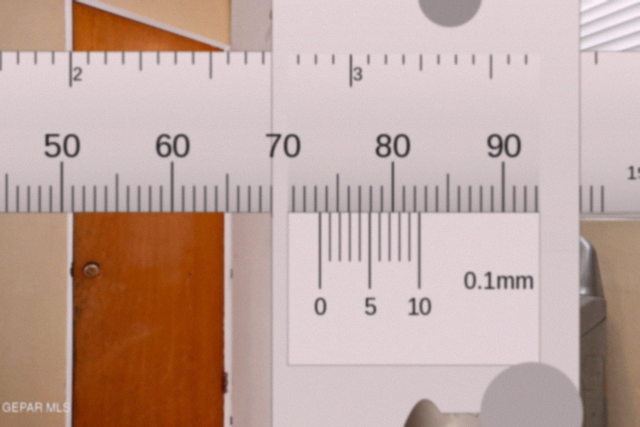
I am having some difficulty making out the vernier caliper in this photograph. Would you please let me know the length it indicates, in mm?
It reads 73.4 mm
